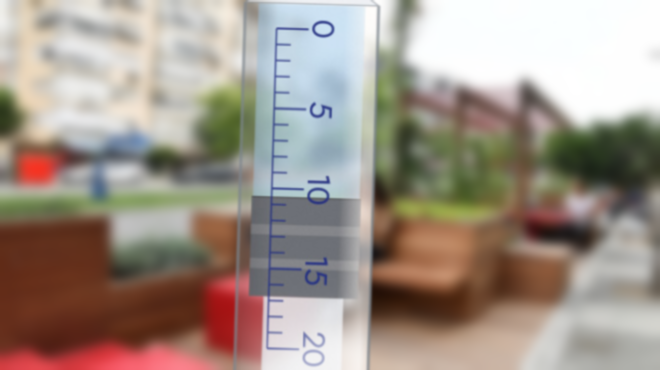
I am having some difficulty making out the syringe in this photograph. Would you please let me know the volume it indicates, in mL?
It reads 10.5 mL
